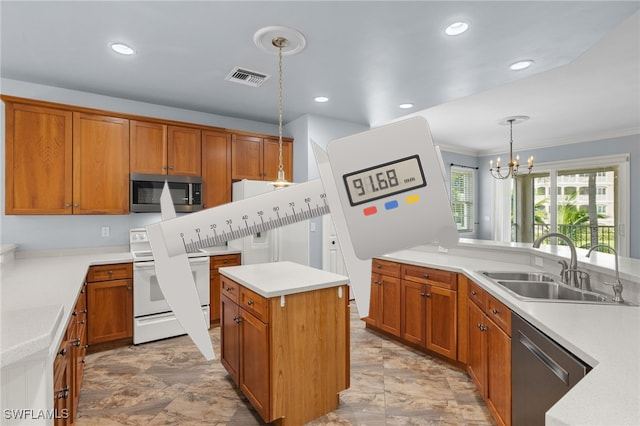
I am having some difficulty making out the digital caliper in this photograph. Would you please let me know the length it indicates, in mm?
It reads 91.68 mm
